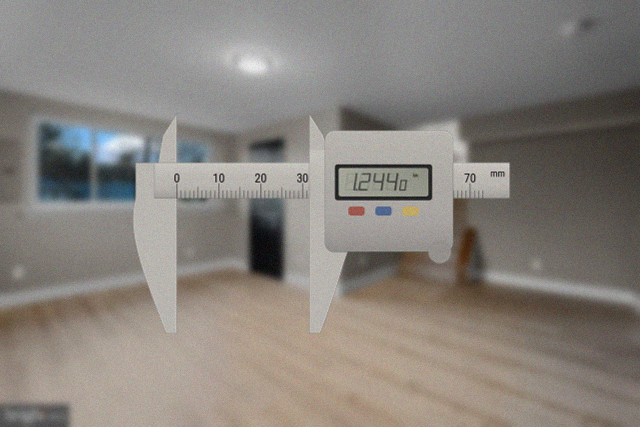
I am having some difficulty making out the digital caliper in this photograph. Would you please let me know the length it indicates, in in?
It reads 1.2440 in
